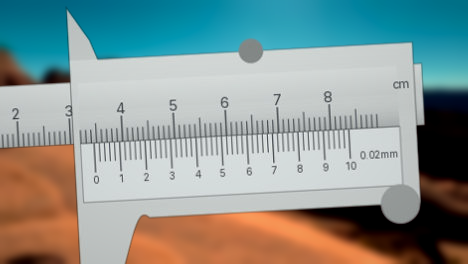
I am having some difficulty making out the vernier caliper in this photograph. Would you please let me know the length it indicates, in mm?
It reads 34.5 mm
